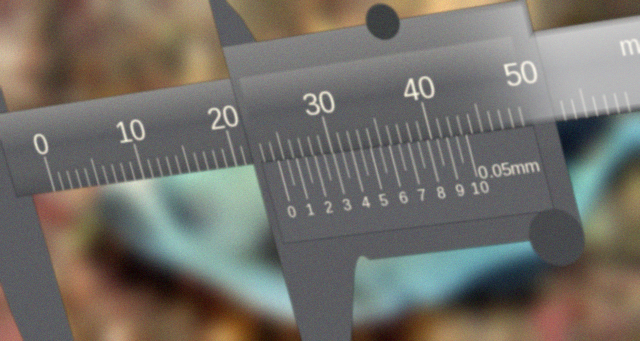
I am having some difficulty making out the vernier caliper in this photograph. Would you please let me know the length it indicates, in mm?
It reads 24.4 mm
